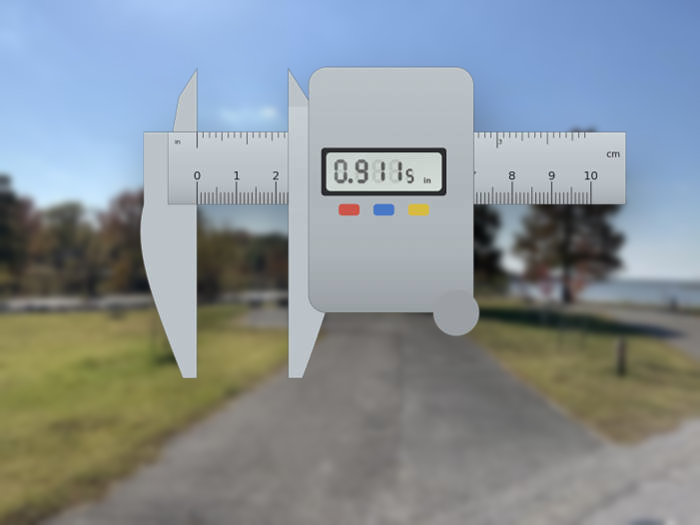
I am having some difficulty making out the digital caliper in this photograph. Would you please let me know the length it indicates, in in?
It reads 0.9115 in
